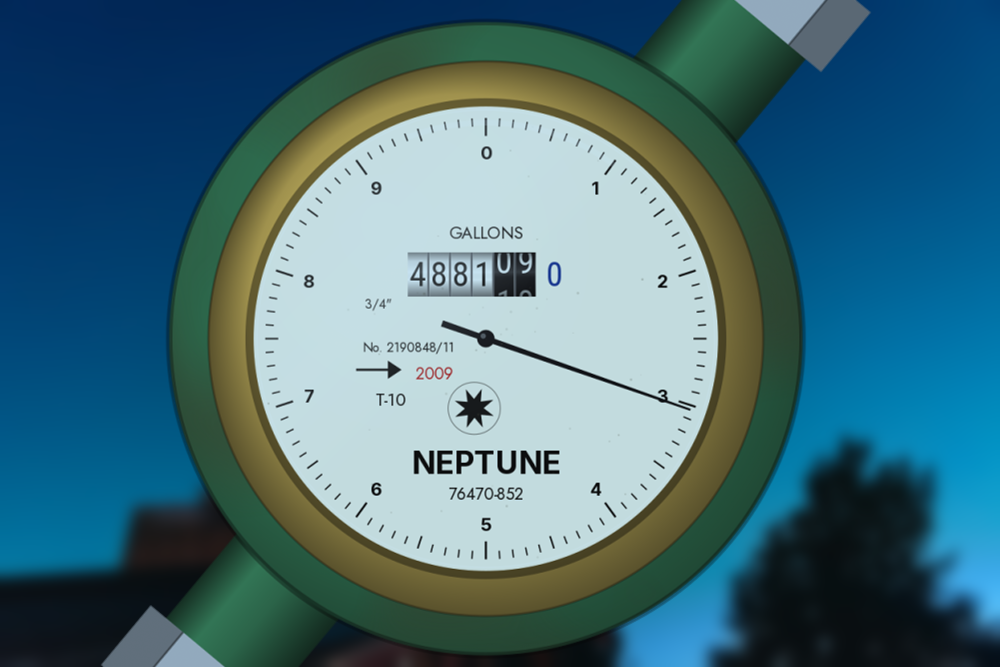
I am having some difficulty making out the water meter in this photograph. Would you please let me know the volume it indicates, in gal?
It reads 4881093.0 gal
